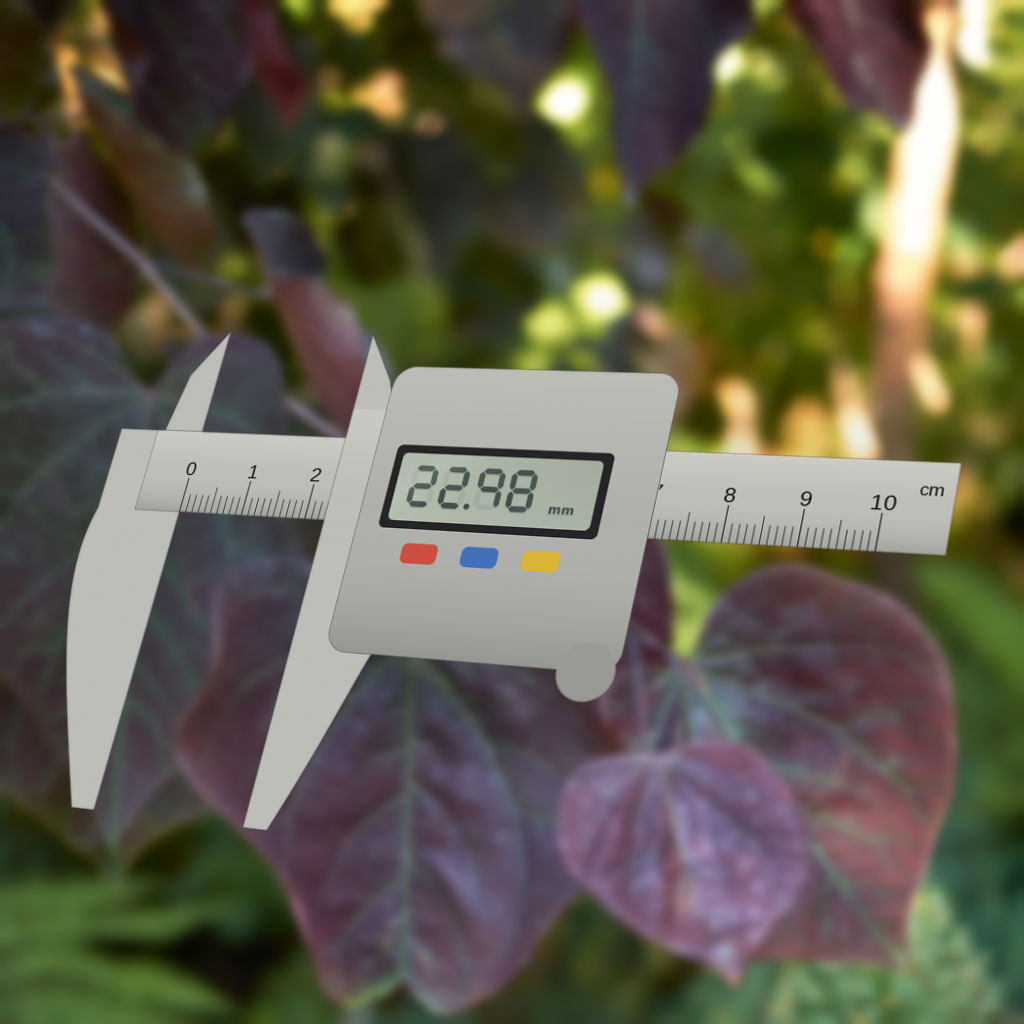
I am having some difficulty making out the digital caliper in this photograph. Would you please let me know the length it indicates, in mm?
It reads 22.98 mm
